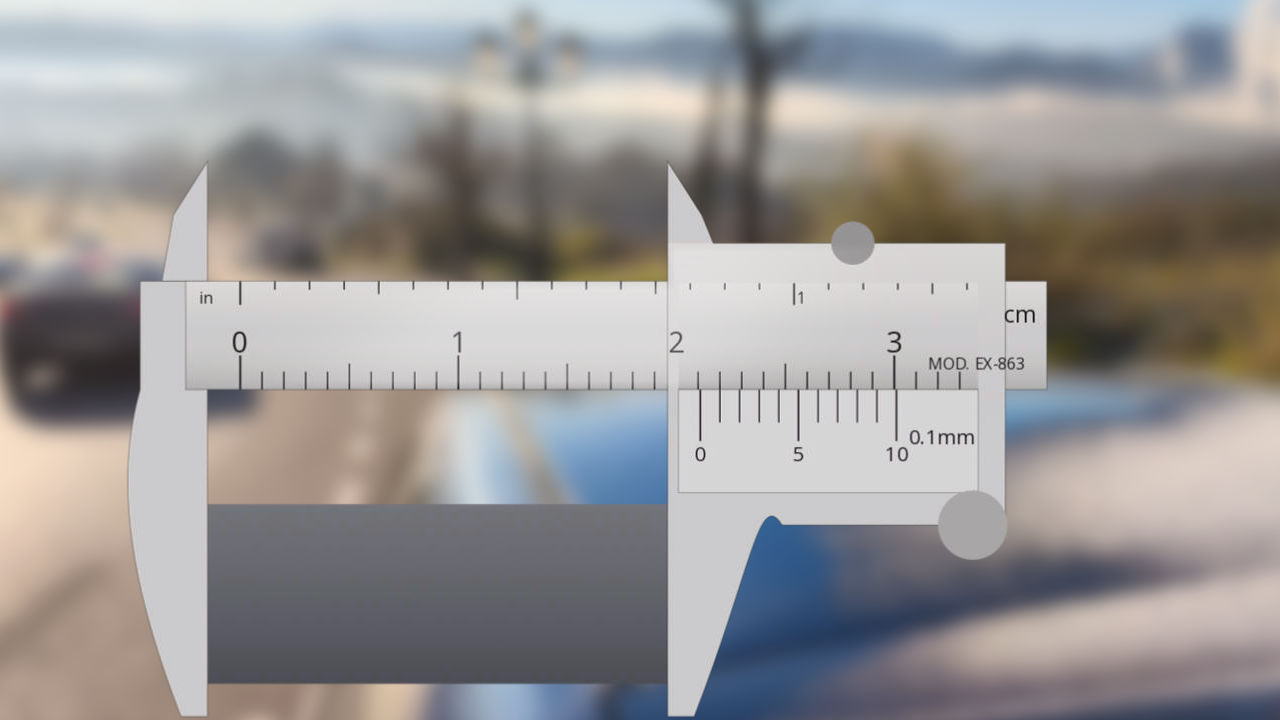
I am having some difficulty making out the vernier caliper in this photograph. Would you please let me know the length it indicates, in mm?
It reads 21.1 mm
